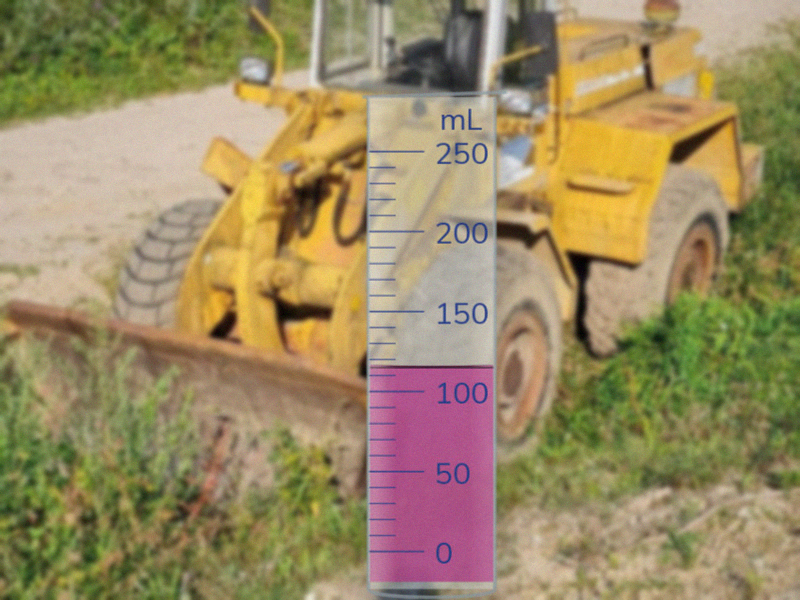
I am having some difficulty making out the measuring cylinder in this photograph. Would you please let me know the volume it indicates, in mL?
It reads 115 mL
